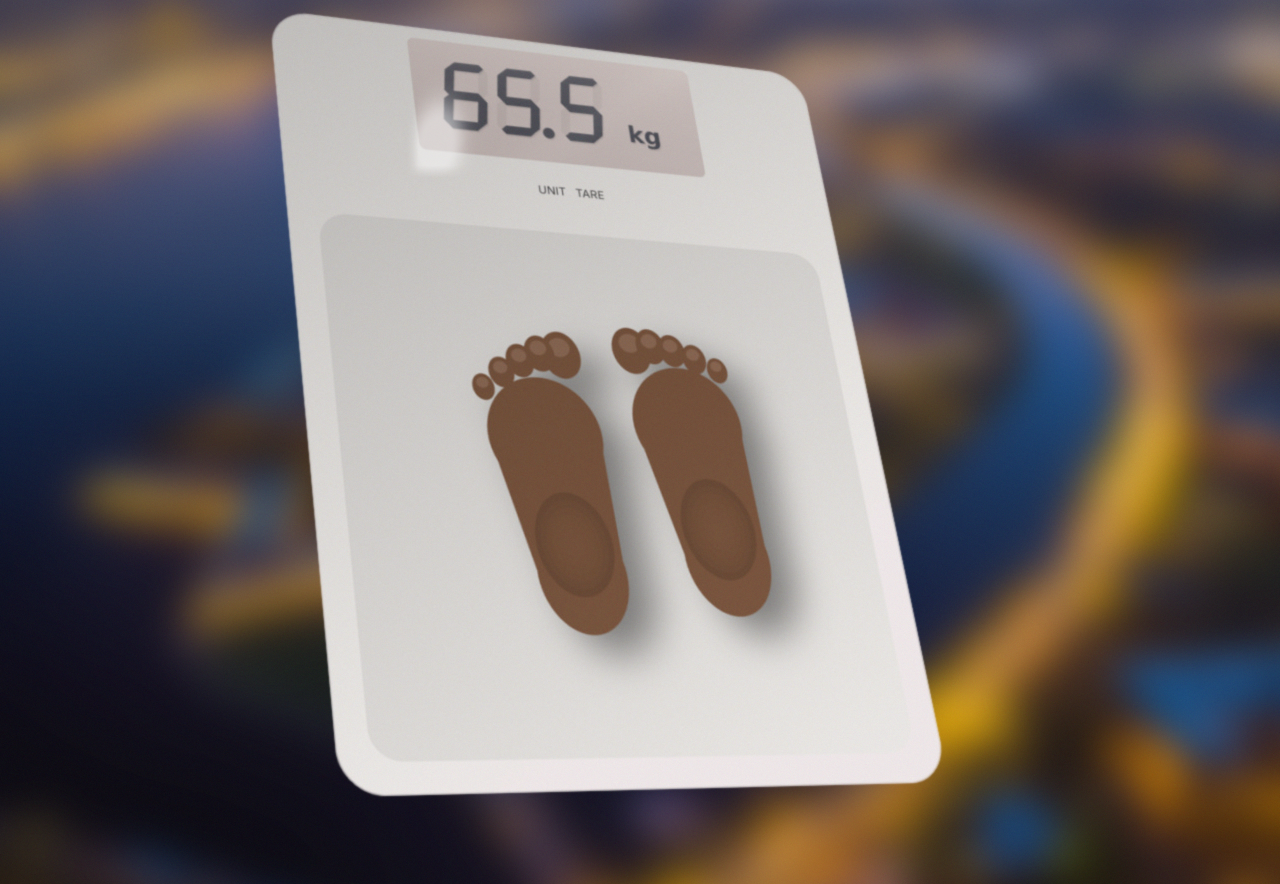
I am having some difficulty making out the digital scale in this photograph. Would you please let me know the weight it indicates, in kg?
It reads 65.5 kg
